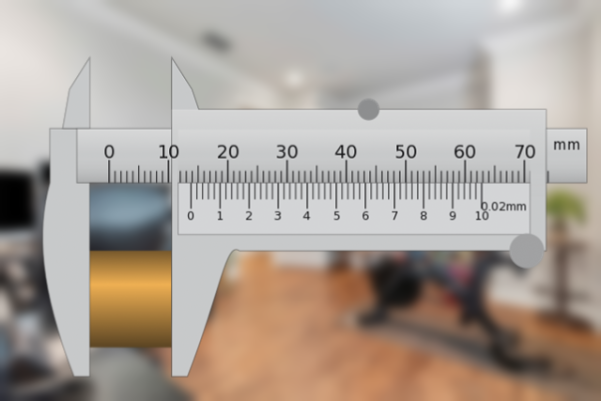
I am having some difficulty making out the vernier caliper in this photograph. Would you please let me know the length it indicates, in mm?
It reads 13.8 mm
